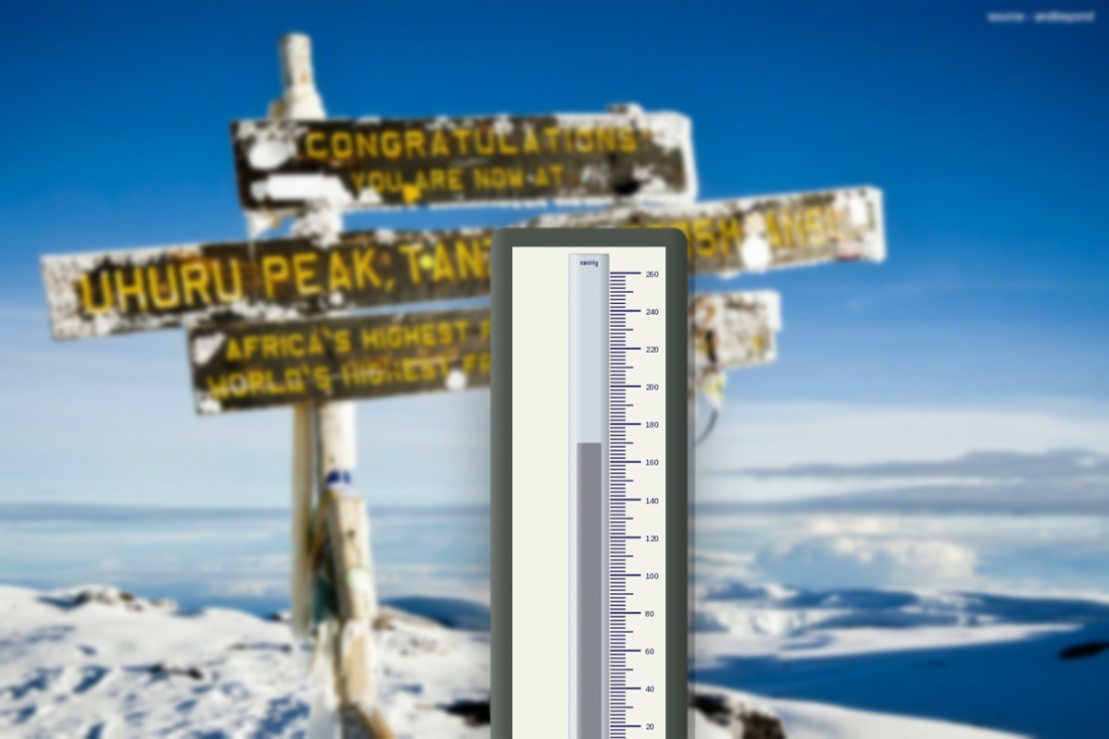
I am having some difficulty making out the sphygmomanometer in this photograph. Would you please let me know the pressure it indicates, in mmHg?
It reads 170 mmHg
